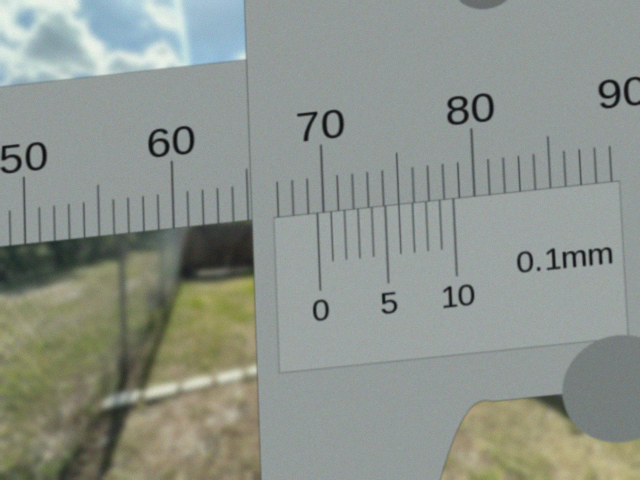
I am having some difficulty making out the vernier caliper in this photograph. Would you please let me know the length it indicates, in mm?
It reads 69.6 mm
